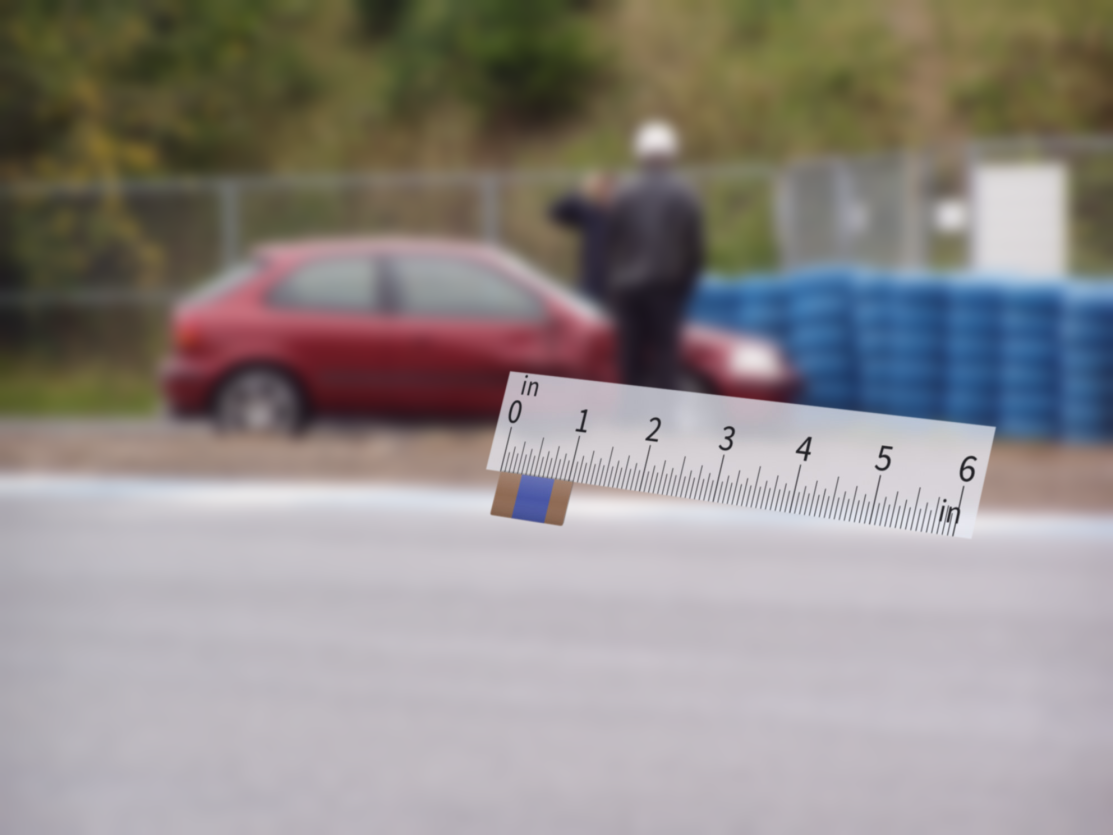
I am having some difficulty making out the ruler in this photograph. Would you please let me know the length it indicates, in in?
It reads 1.0625 in
